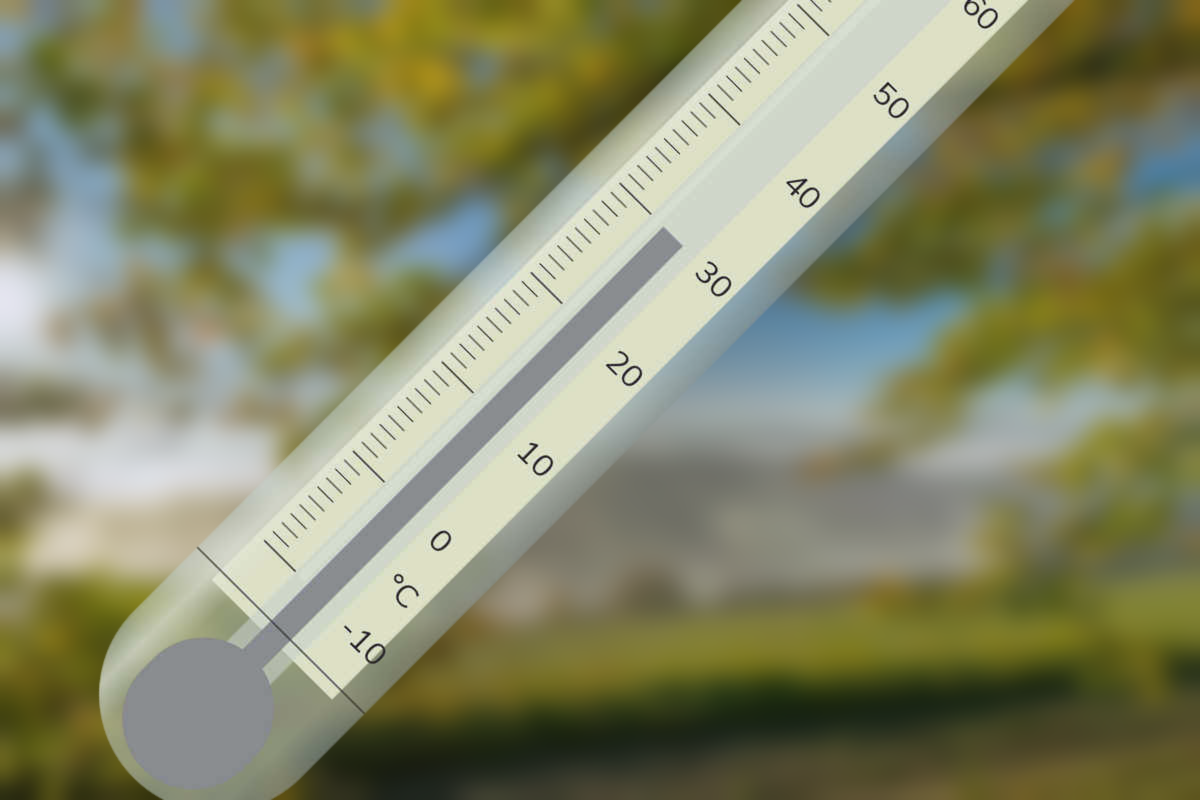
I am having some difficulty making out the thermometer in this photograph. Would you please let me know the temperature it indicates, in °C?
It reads 30 °C
